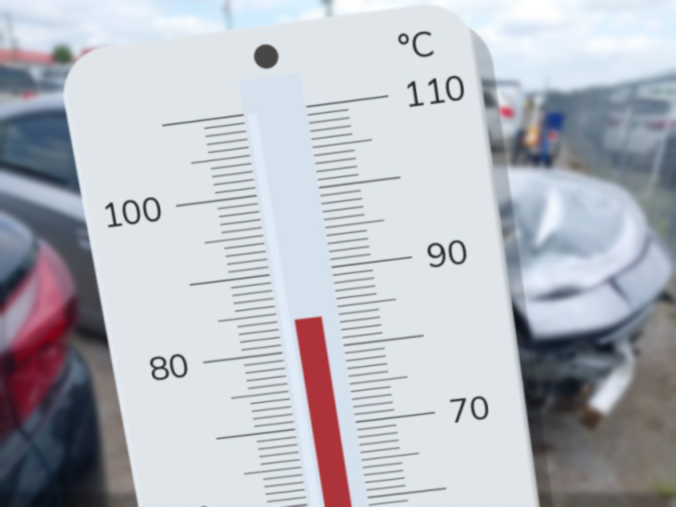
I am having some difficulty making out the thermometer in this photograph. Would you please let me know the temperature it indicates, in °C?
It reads 84 °C
